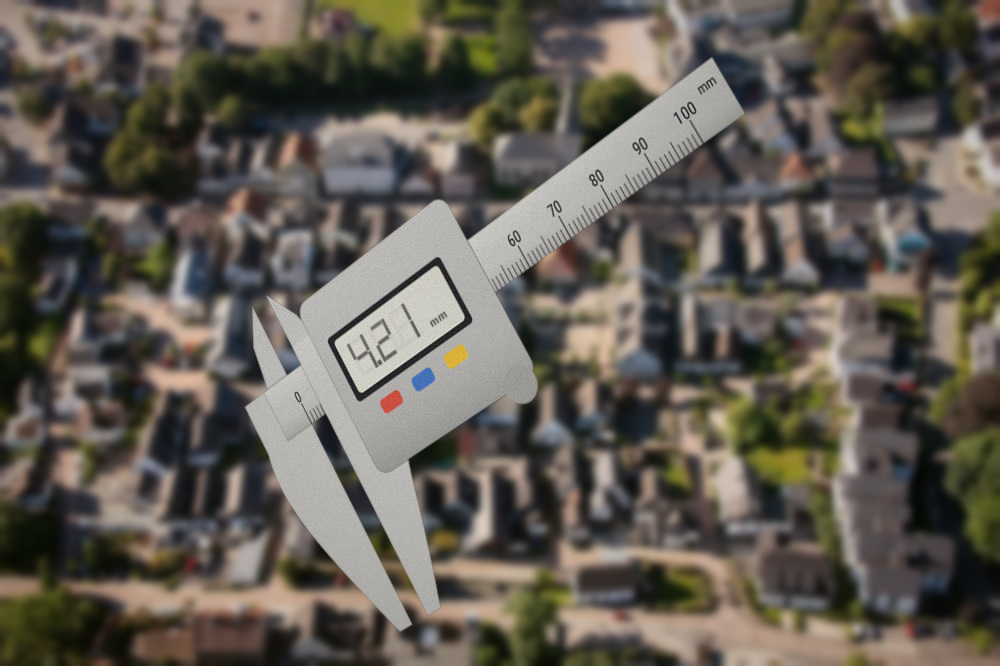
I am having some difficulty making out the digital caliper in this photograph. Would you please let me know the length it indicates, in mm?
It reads 4.21 mm
